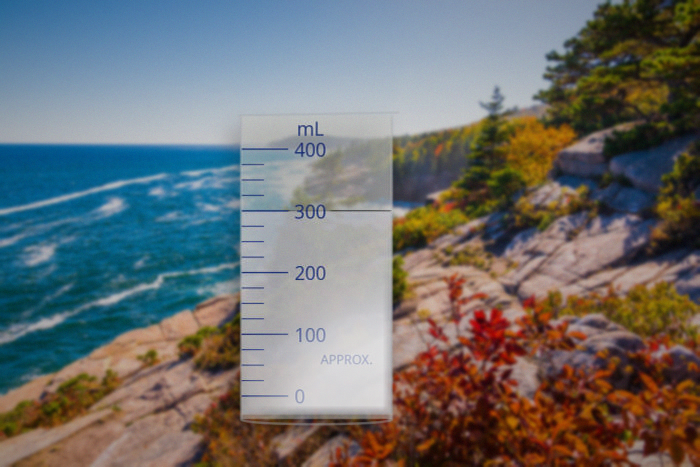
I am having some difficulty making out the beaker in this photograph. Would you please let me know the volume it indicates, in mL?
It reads 300 mL
